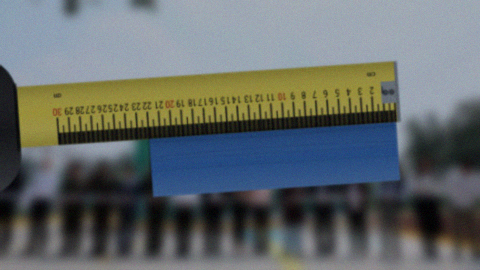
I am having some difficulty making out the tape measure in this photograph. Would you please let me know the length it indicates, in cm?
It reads 22 cm
